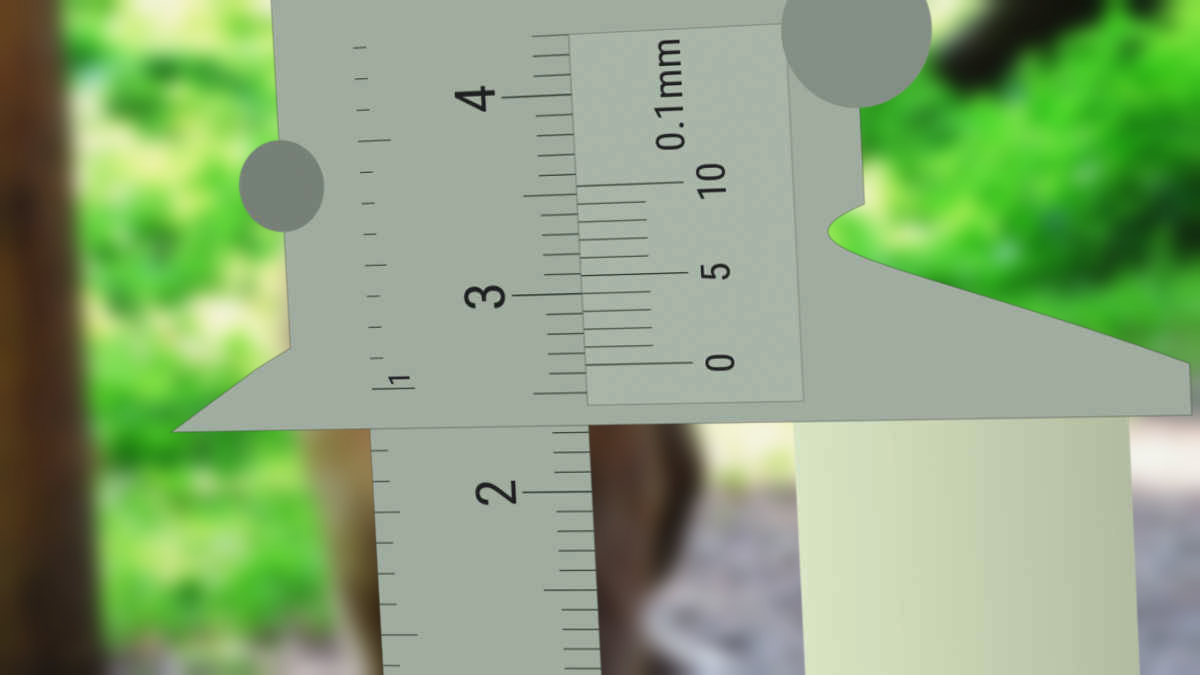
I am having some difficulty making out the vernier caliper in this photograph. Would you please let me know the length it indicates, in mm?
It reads 26.4 mm
